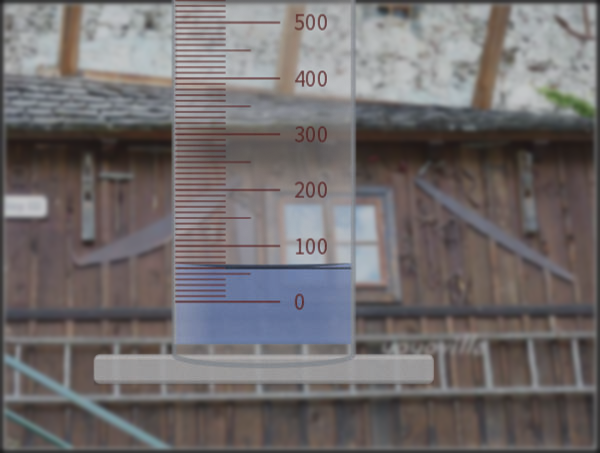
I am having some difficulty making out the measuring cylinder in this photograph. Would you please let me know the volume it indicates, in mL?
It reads 60 mL
